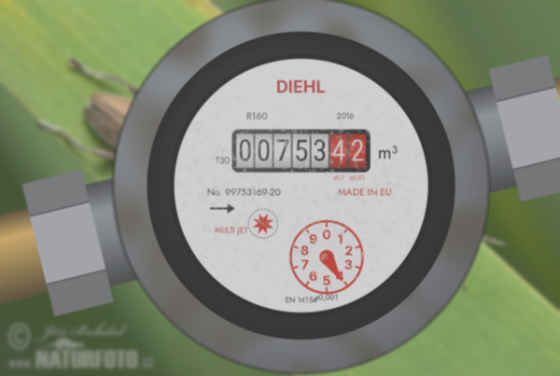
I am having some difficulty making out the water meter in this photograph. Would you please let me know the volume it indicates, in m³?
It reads 753.424 m³
